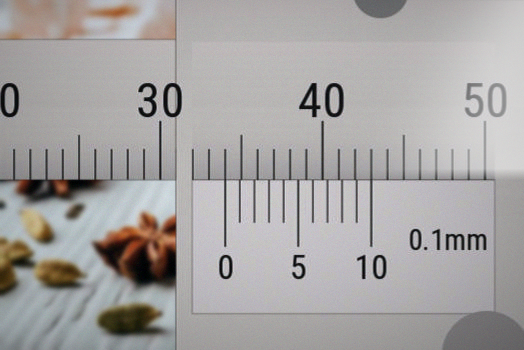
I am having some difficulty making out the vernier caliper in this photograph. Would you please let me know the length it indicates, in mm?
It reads 34.0 mm
